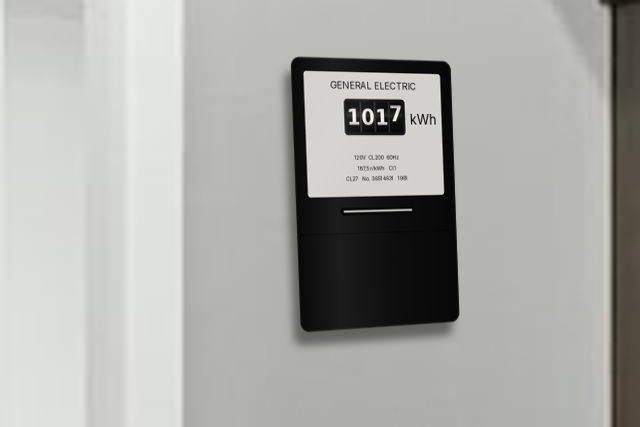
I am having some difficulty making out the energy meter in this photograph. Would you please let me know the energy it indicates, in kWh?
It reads 1017 kWh
